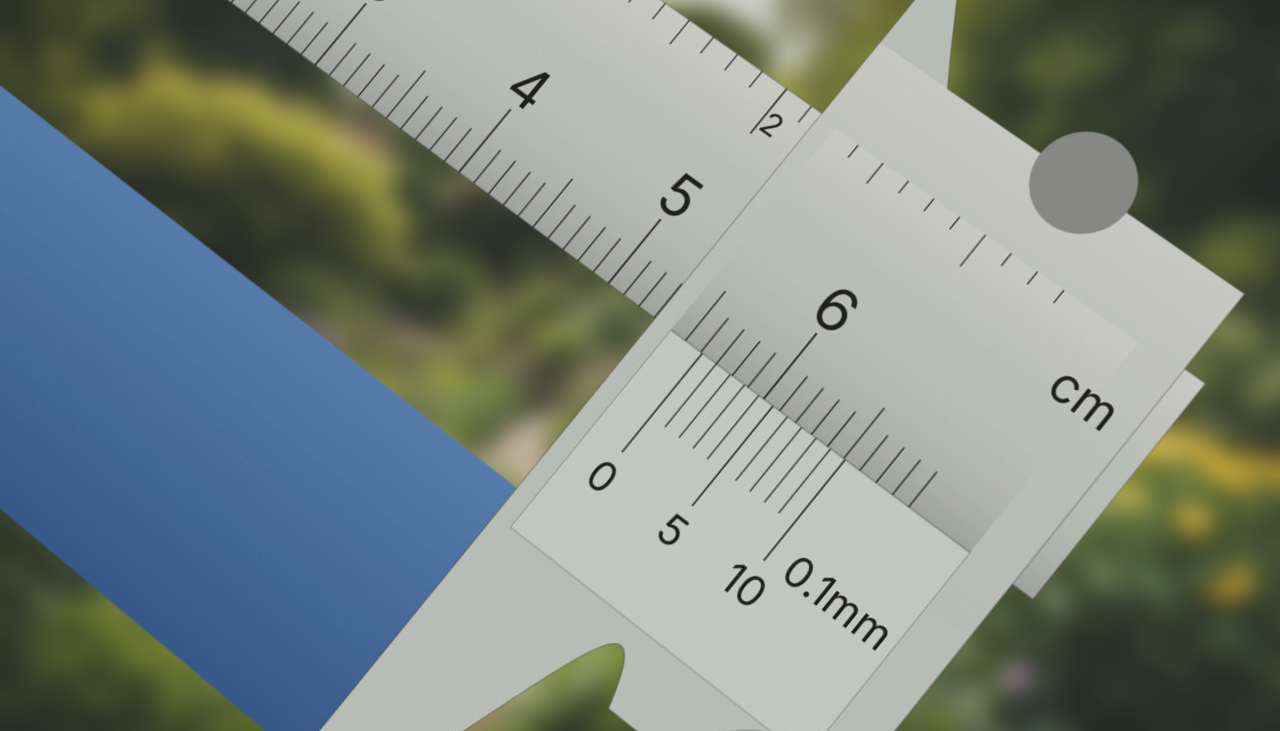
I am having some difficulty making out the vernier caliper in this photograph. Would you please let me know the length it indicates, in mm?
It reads 56.1 mm
